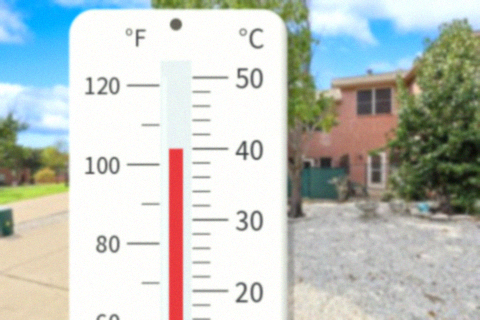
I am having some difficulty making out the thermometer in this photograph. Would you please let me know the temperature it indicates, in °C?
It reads 40 °C
